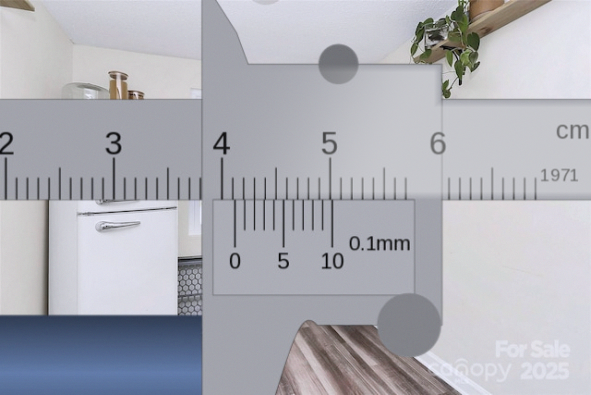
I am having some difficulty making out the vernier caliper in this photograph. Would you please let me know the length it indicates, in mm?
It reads 41.2 mm
